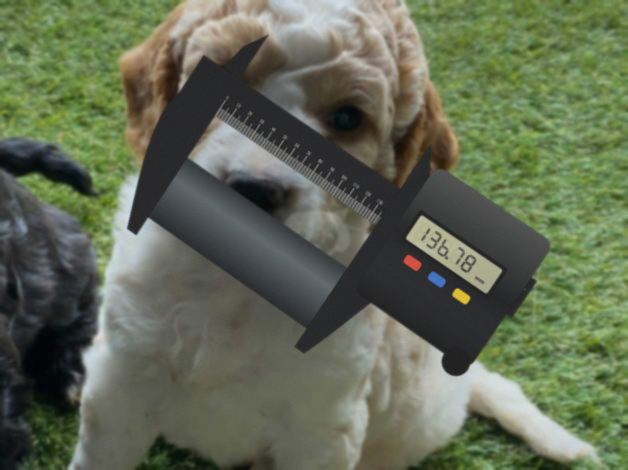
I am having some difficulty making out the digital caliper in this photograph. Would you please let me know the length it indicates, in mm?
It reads 136.78 mm
